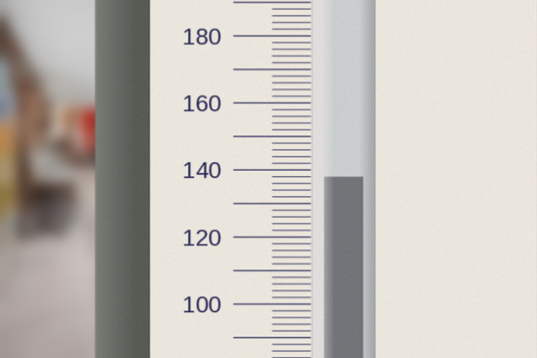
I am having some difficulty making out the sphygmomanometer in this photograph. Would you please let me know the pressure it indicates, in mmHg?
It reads 138 mmHg
